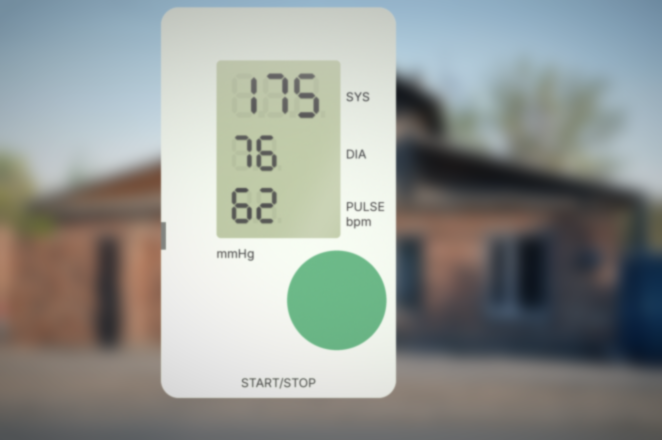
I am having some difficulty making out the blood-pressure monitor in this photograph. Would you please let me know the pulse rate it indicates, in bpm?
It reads 62 bpm
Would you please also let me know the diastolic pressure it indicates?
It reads 76 mmHg
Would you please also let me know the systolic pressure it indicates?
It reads 175 mmHg
